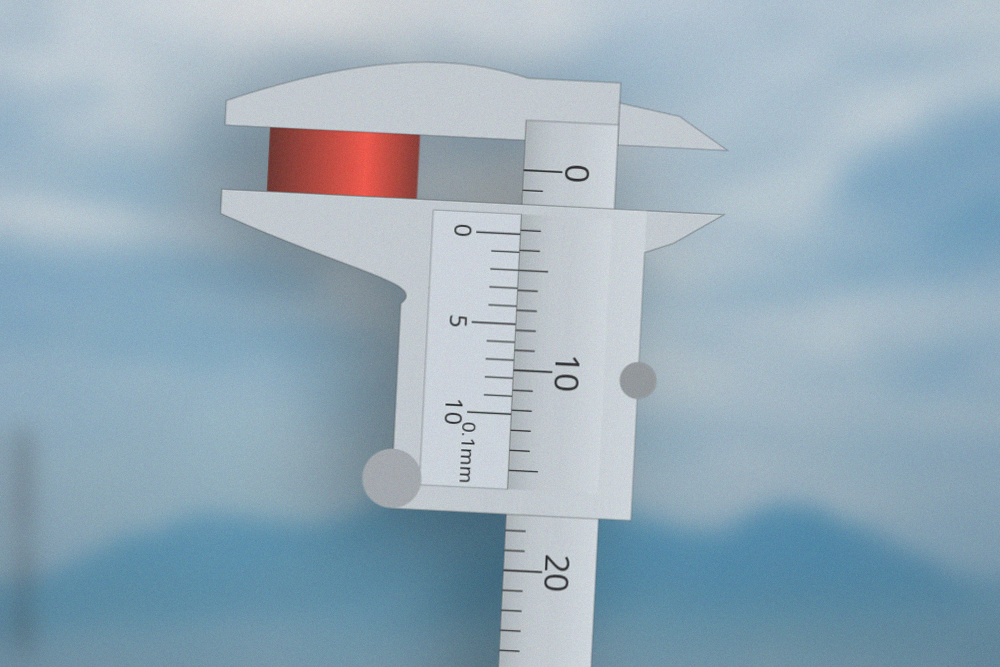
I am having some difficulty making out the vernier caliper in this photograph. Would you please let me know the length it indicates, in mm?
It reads 3.2 mm
